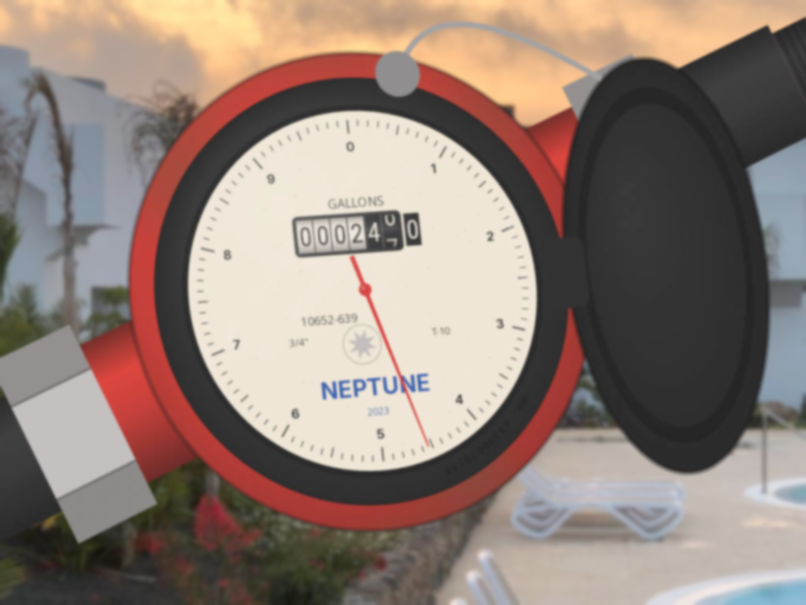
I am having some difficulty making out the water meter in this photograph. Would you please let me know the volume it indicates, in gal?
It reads 2464.5 gal
